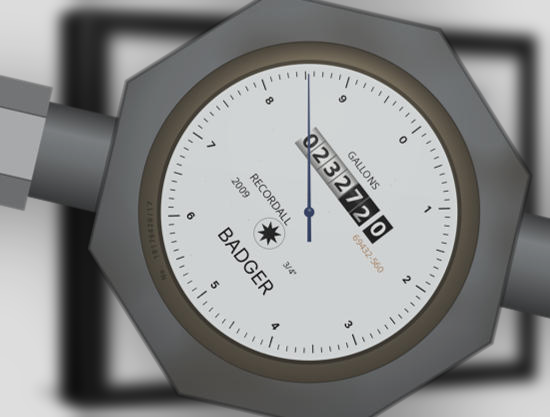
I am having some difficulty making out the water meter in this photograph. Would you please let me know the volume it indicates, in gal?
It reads 232718.5 gal
